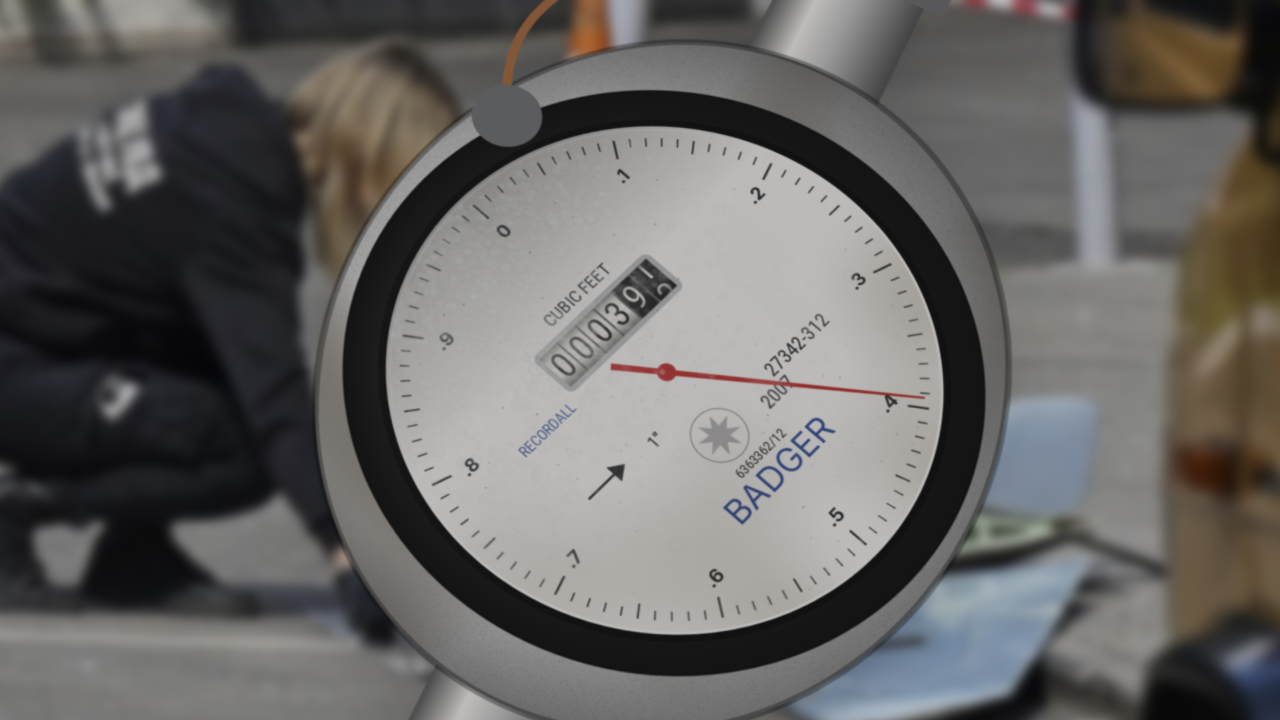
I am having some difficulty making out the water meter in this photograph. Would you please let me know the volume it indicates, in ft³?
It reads 391.39 ft³
